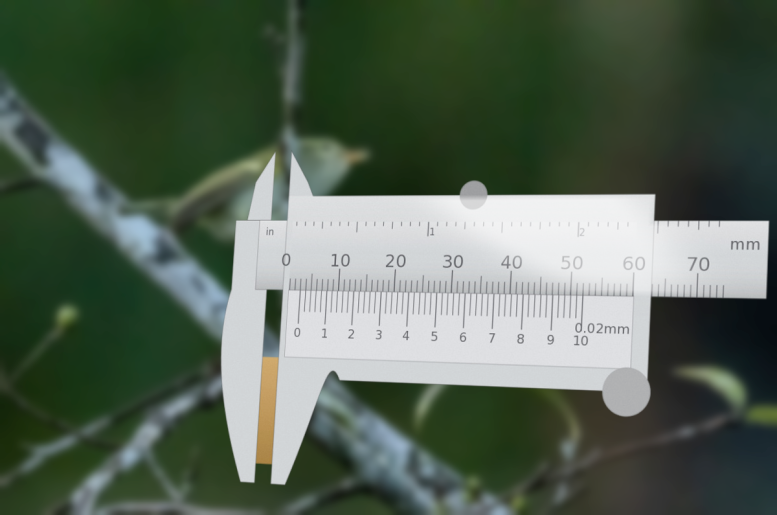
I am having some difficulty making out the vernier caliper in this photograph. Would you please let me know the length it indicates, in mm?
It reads 3.0 mm
